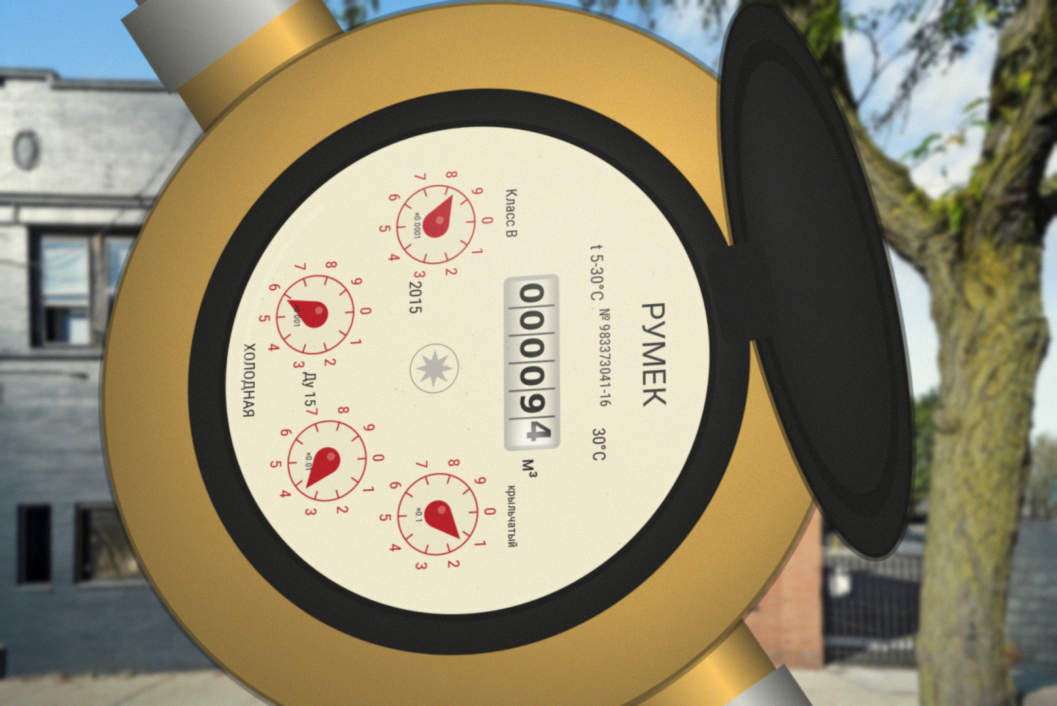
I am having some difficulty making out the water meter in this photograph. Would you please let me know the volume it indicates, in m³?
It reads 94.1358 m³
